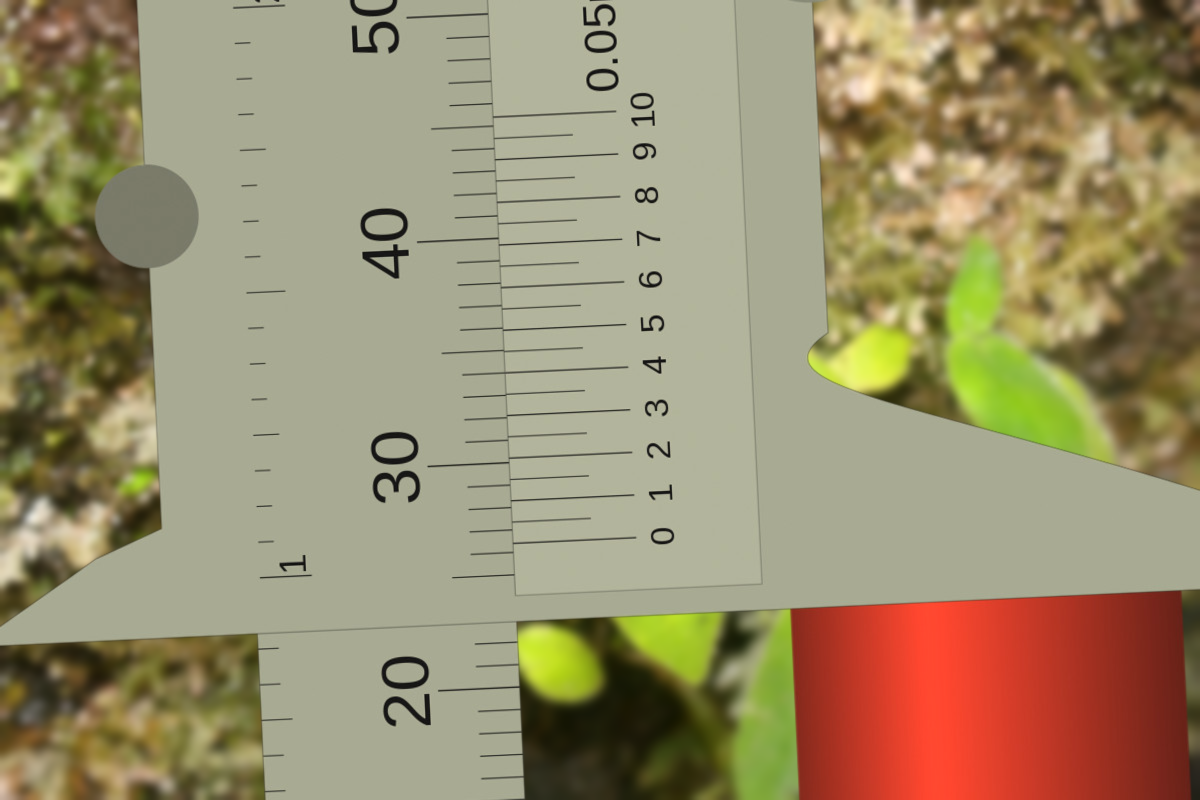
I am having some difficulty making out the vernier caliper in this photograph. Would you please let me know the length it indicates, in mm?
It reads 26.4 mm
